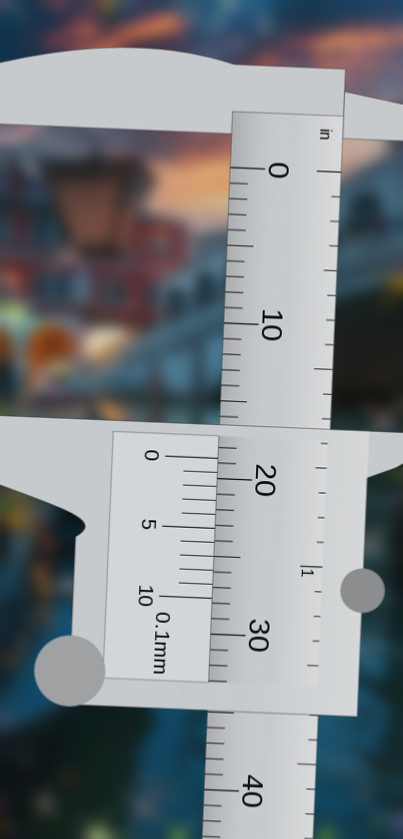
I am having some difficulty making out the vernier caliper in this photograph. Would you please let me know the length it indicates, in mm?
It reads 18.7 mm
